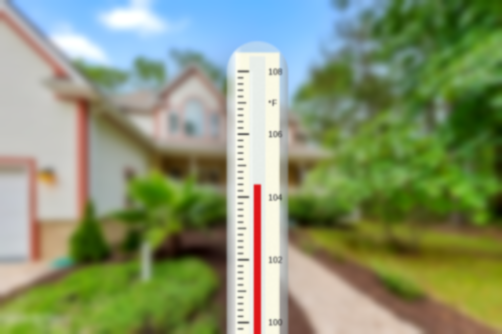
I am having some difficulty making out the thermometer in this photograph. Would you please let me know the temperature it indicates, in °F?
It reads 104.4 °F
